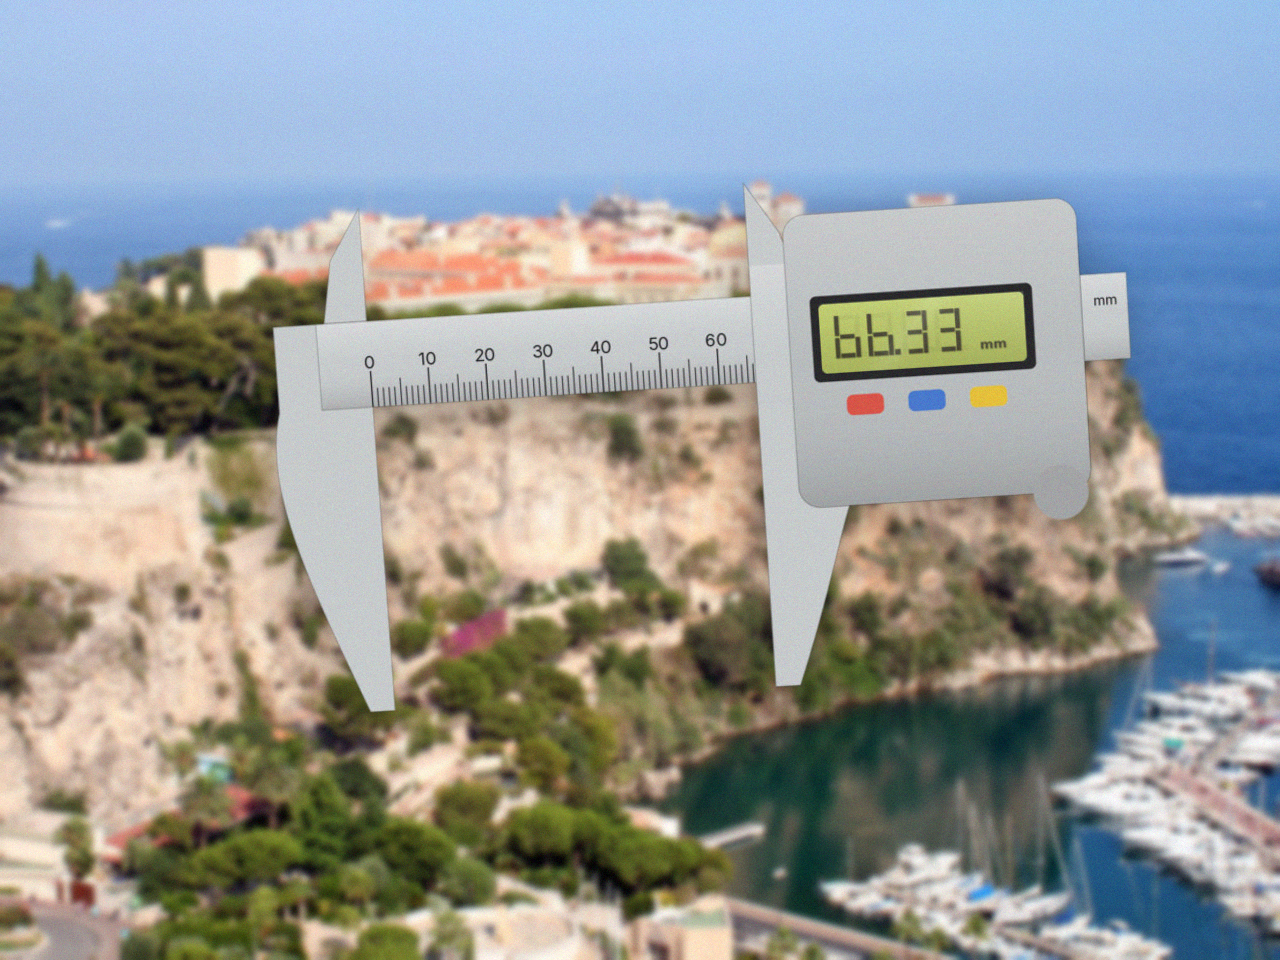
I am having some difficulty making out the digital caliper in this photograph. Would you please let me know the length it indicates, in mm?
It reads 66.33 mm
